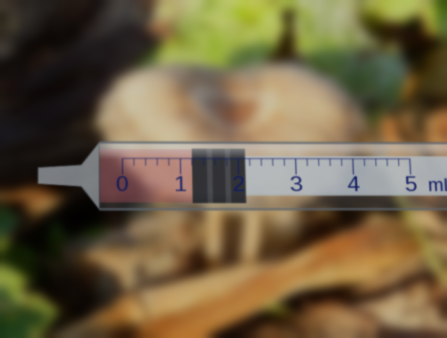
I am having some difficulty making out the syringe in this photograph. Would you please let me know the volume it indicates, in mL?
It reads 1.2 mL
